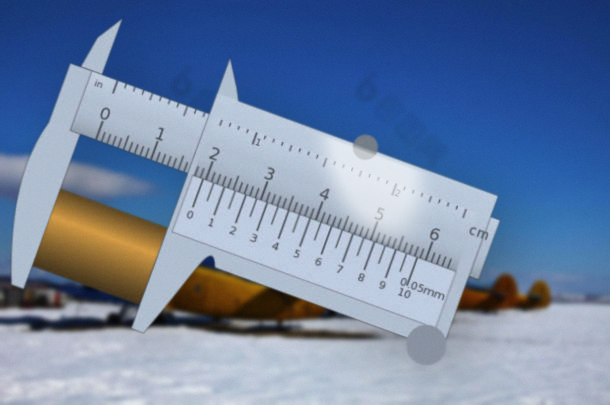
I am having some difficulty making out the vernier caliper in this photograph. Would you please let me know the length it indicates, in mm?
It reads 19.5 mm
